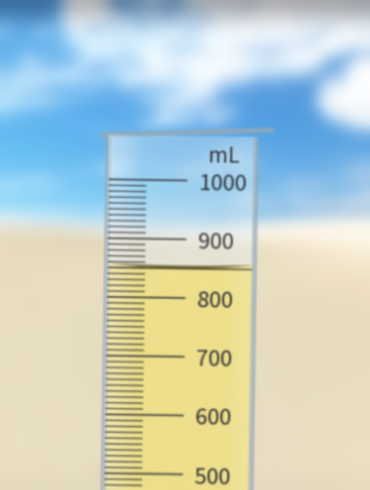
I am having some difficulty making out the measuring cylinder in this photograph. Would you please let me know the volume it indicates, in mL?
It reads 850 mL
